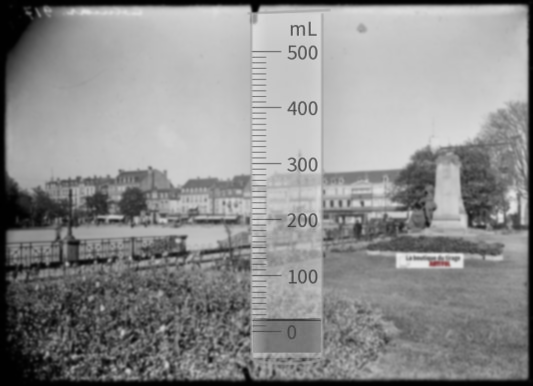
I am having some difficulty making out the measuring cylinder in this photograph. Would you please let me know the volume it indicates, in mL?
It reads 20 mL
